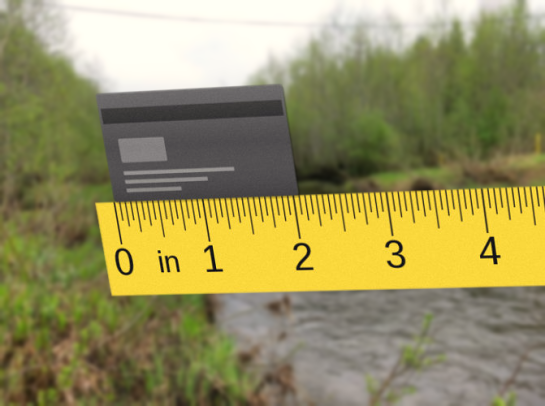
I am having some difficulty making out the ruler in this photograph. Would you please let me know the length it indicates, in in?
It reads 2.0625 in
